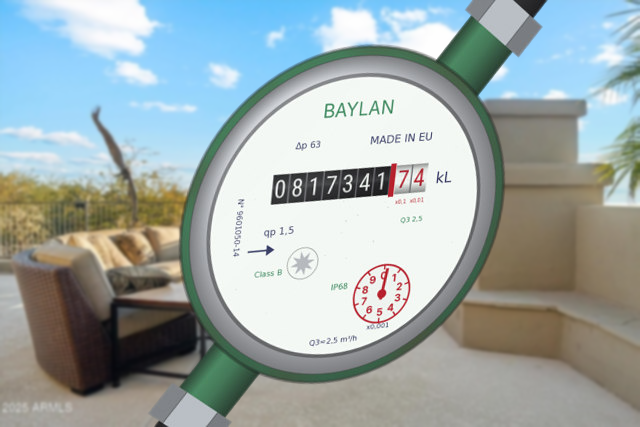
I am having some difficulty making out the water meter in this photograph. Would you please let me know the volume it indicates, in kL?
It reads 817341.740 kL
